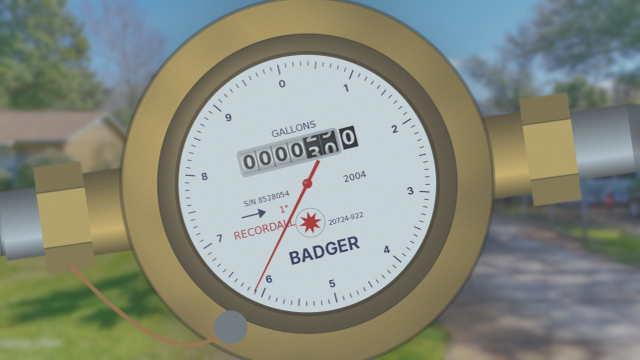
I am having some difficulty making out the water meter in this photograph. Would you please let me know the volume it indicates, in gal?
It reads 296.1 gal
